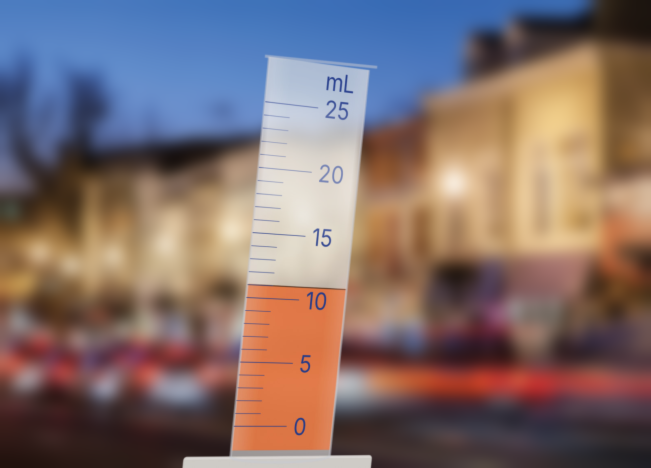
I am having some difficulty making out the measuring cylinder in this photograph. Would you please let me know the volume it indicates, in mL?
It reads 11 mL
